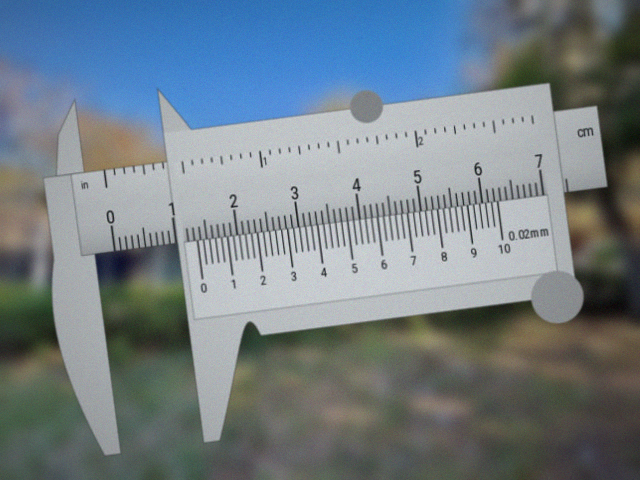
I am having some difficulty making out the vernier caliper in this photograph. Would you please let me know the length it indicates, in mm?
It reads 13.5 mm
